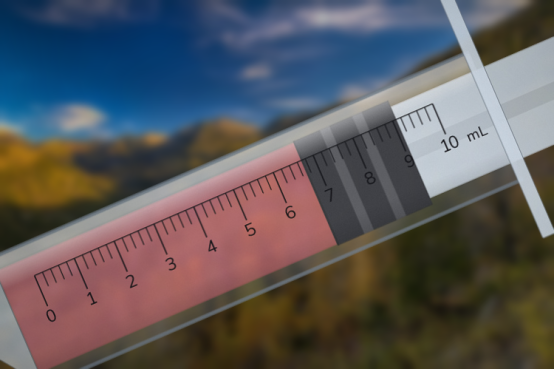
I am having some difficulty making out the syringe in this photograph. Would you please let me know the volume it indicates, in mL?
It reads 6.7 mL
